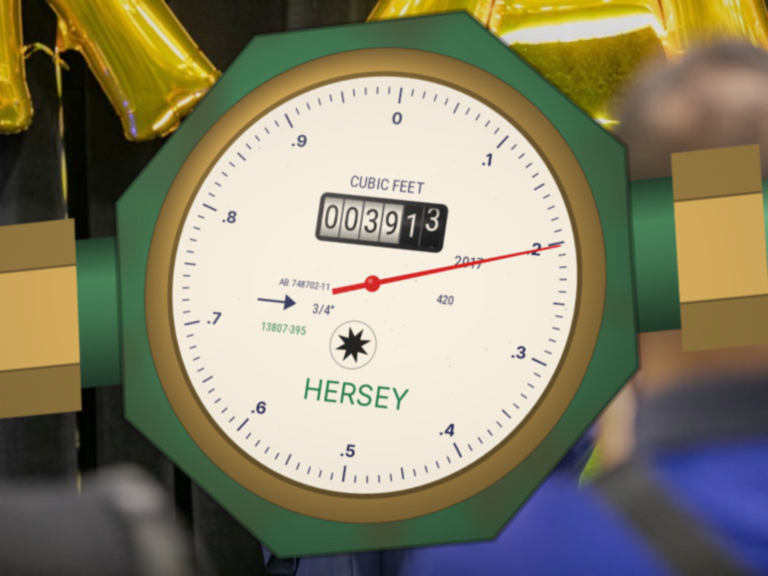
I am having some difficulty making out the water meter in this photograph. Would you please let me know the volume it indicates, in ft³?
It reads 3913.20 ft³
